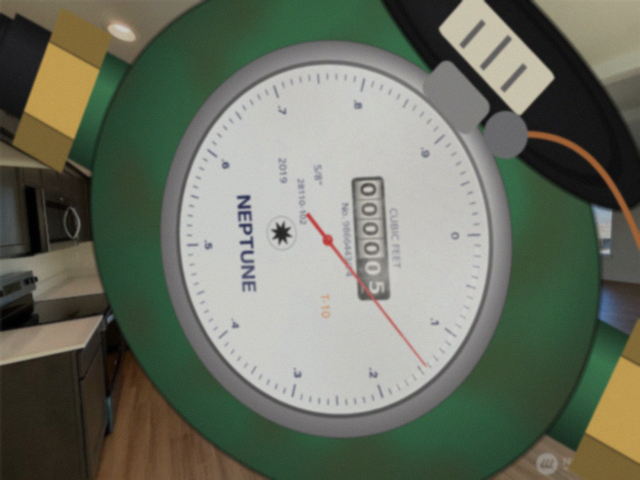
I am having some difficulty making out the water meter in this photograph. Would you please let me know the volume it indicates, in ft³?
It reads 5.14 ft³
